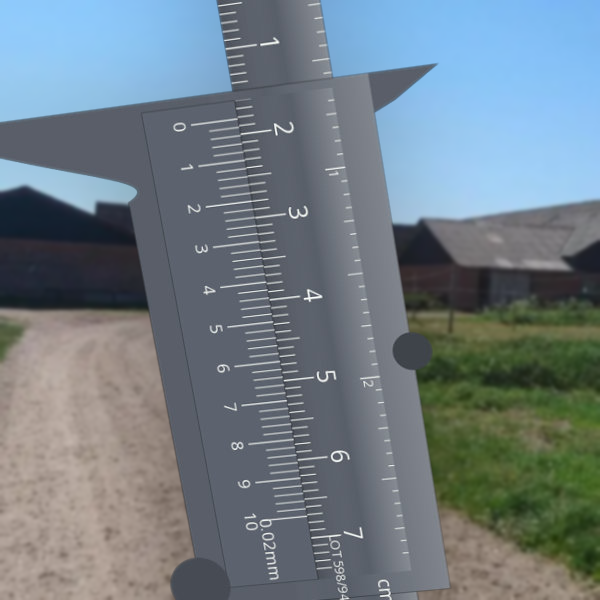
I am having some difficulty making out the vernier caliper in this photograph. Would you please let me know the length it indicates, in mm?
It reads 18.2 mm
